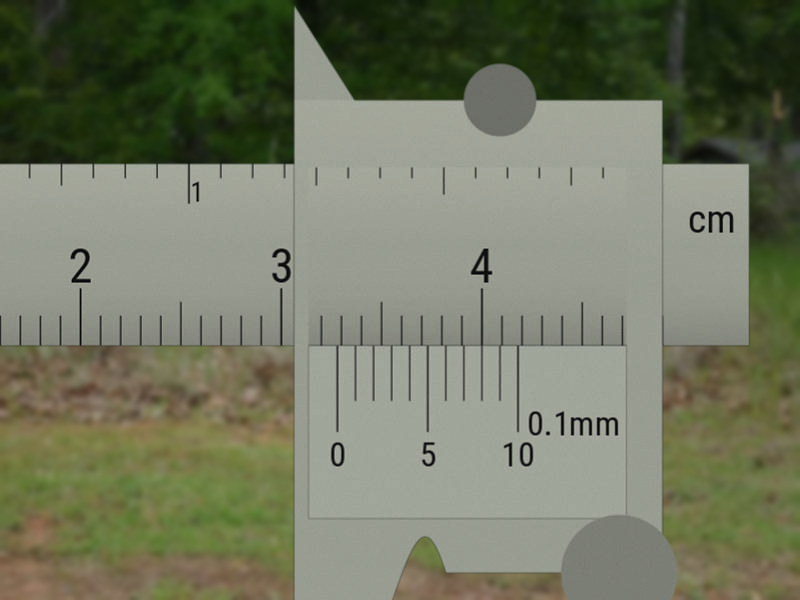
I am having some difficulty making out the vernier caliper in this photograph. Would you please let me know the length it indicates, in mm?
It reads 32.8 mm
